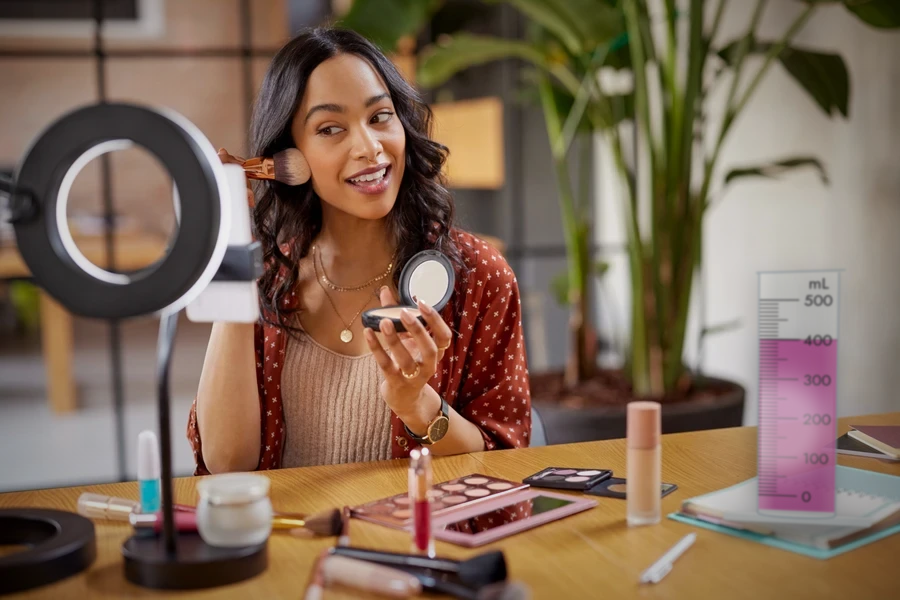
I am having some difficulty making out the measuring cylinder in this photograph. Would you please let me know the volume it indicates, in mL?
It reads 400 mL
